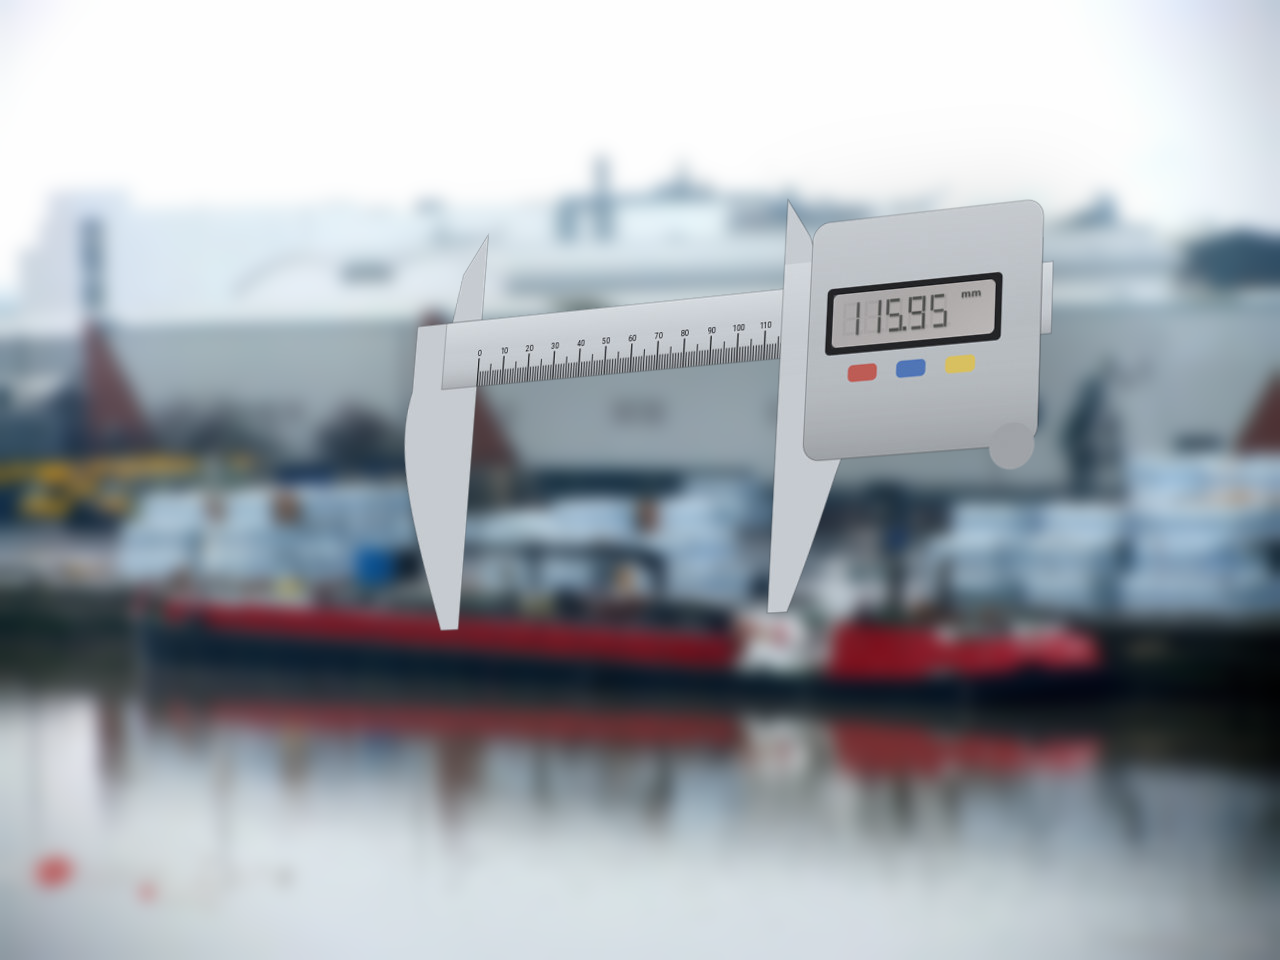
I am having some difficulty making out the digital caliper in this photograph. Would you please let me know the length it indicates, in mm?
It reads 115.95 mm
